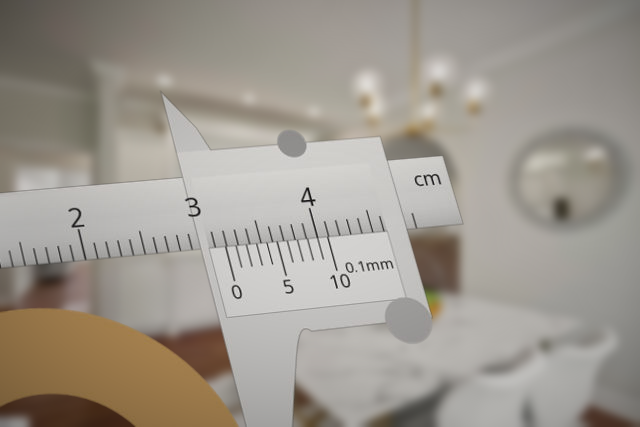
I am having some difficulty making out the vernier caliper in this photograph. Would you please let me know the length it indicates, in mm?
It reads 31.9 mm
